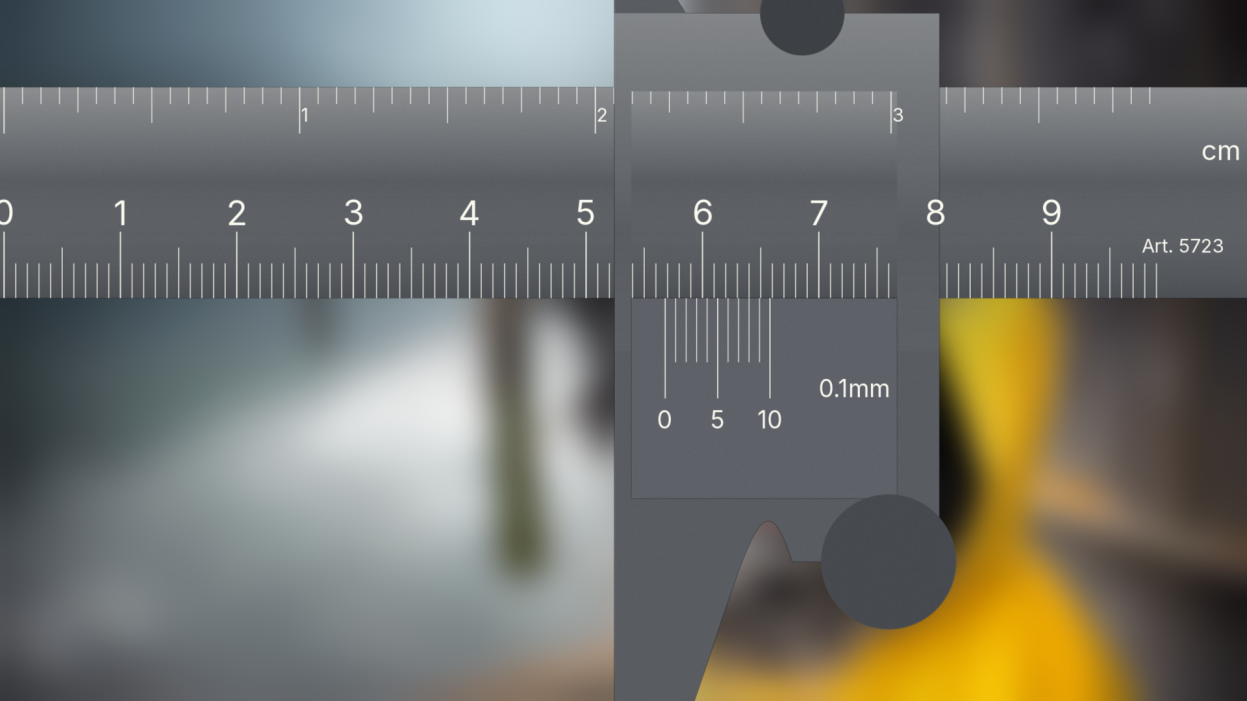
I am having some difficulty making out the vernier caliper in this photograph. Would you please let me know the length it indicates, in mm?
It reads 56.8 mm
